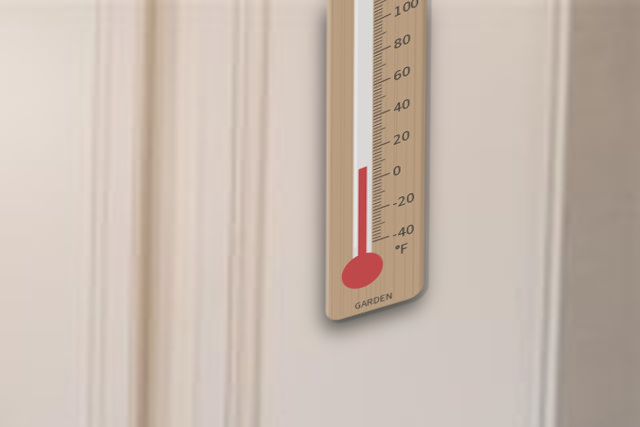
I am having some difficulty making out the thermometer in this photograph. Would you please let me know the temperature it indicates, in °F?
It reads 10 °F
